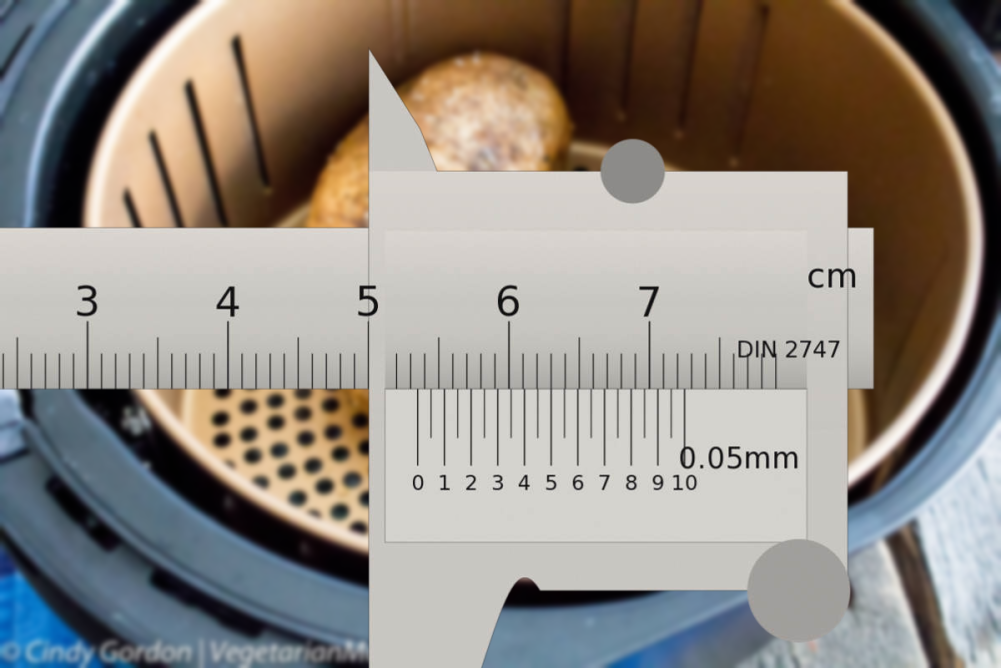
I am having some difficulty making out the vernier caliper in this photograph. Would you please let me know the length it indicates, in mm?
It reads 53.5 mm
